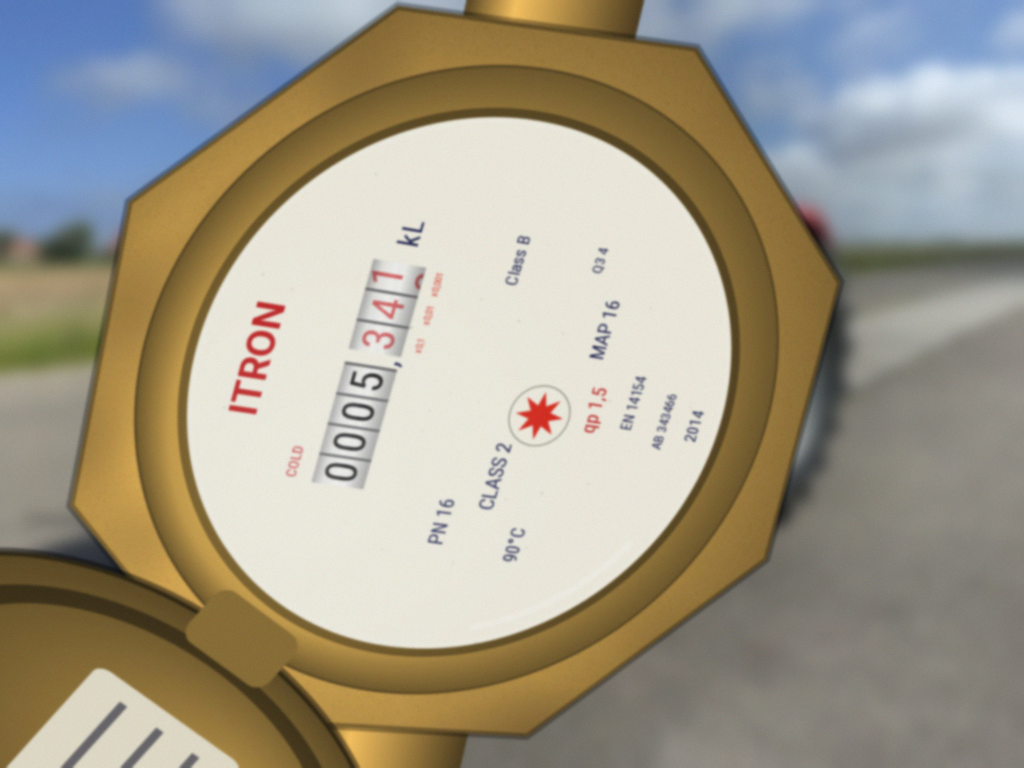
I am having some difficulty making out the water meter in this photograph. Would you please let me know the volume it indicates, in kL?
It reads 5.341 kL
